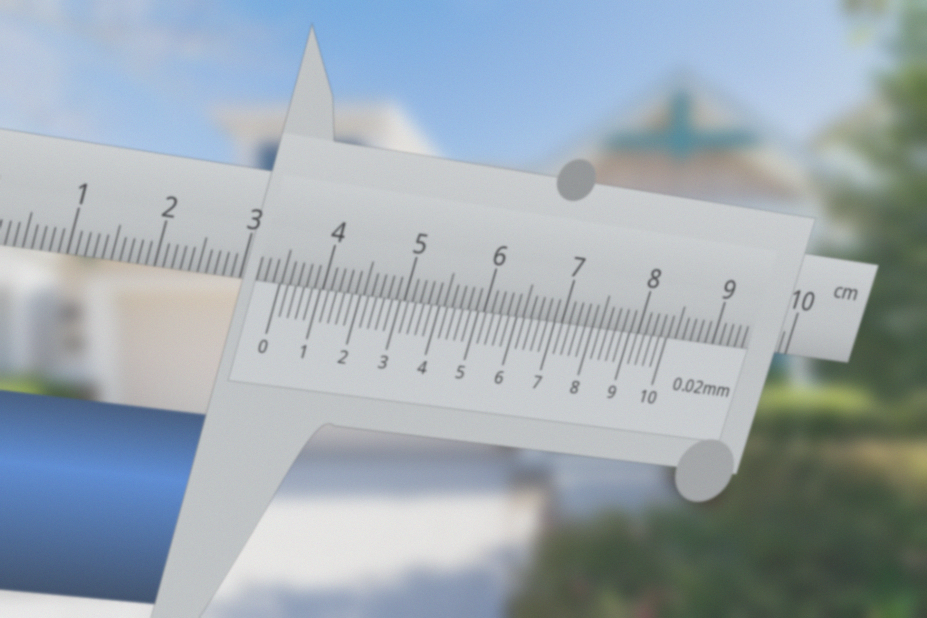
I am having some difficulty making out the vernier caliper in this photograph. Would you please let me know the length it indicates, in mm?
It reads 34.8 mm
